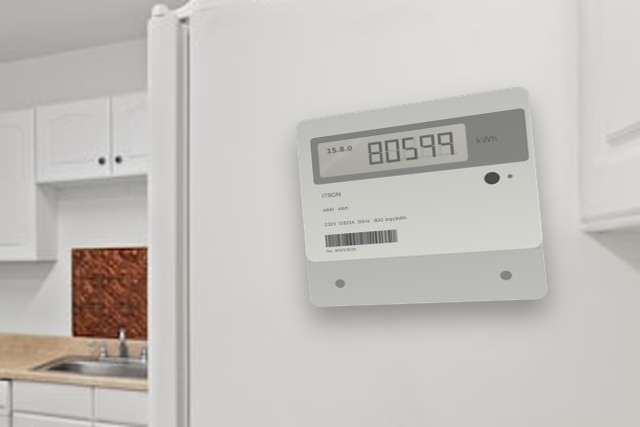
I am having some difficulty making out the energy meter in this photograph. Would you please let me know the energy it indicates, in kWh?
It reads 80599 kWh
